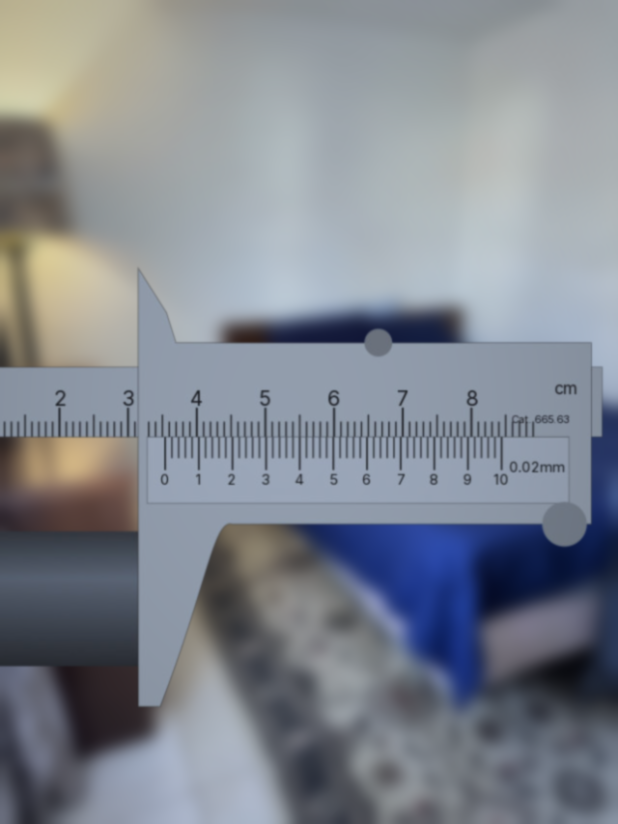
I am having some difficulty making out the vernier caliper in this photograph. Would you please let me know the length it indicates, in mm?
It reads 35.4 mm
